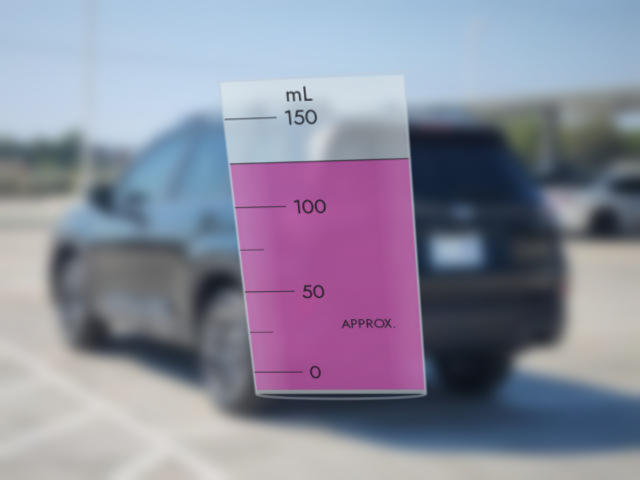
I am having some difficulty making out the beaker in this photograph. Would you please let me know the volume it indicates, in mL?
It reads 125 mL
